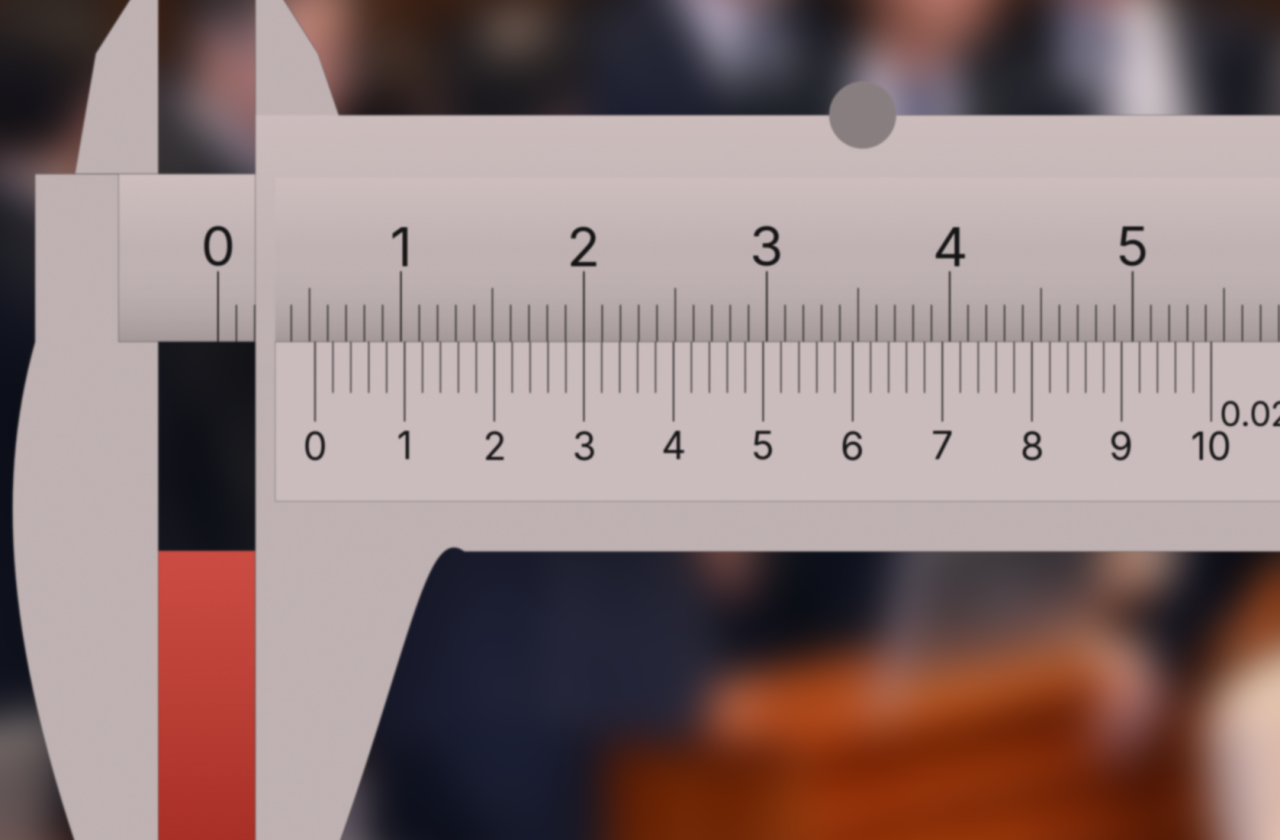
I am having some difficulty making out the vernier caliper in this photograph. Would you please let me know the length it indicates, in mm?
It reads 5.3 mm
